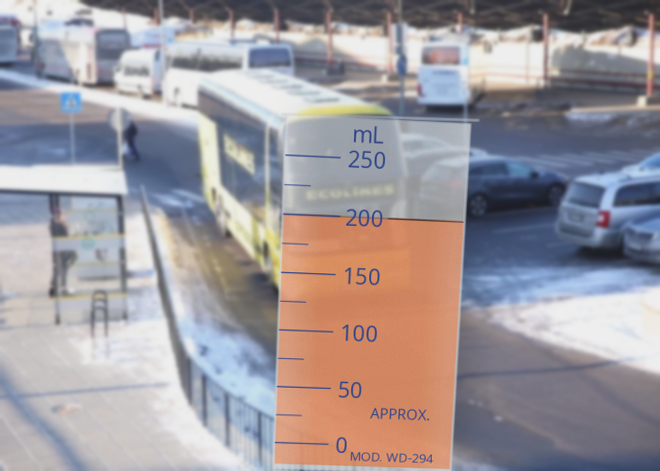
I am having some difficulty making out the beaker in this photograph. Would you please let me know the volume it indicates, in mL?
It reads 200 mL
